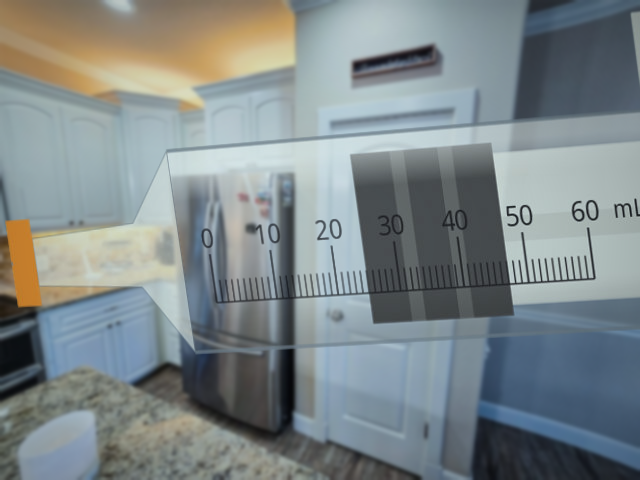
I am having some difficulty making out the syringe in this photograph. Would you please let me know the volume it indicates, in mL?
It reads 25 mL
